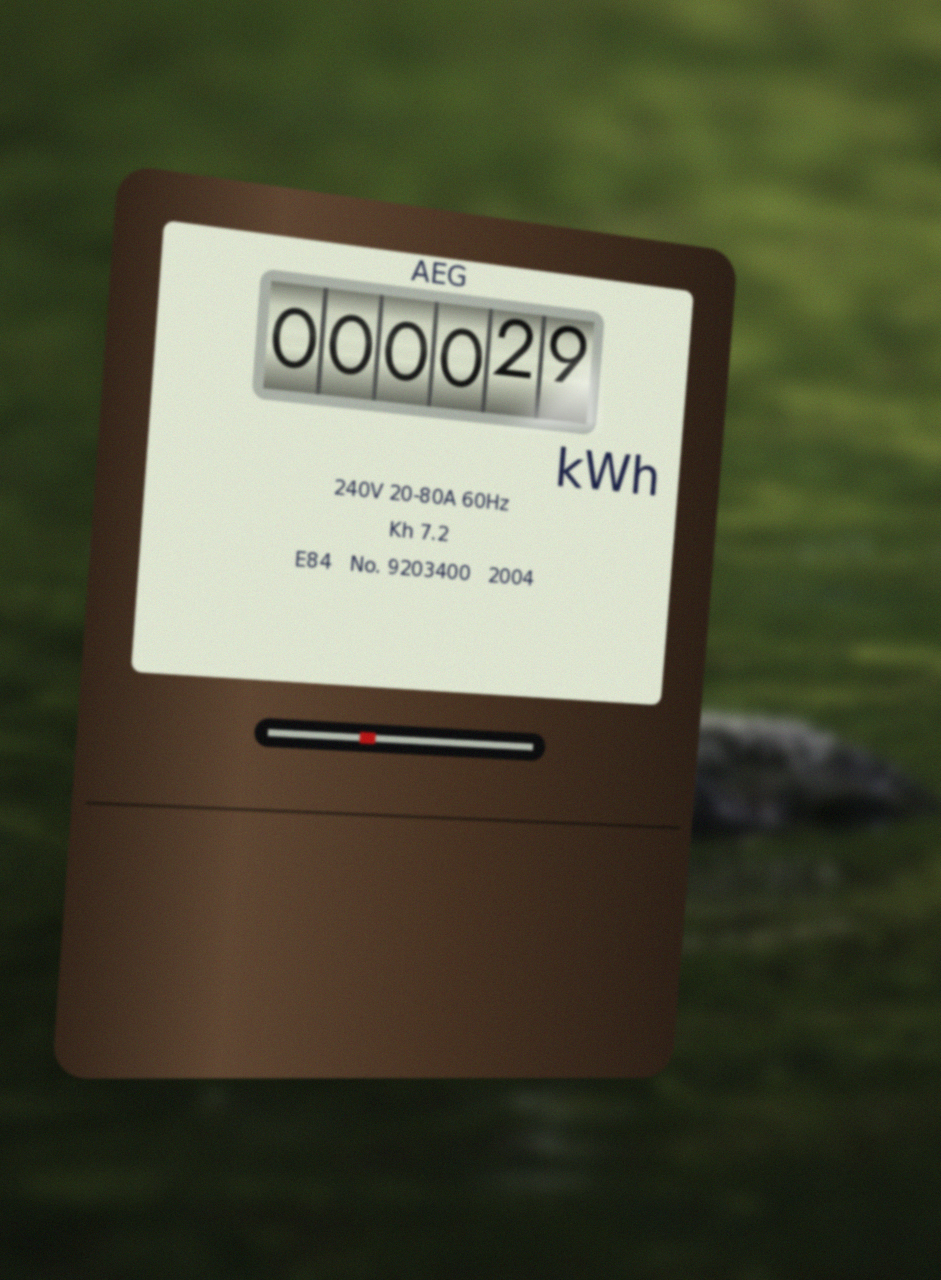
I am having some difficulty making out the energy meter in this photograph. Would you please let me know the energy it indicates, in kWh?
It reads 29 kWh
